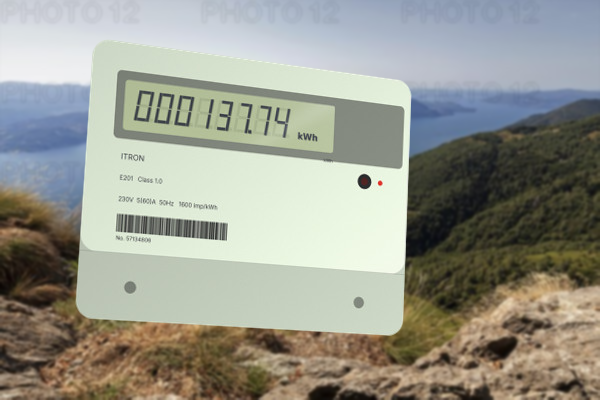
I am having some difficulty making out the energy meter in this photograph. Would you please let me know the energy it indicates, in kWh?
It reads 137.74 kWh
